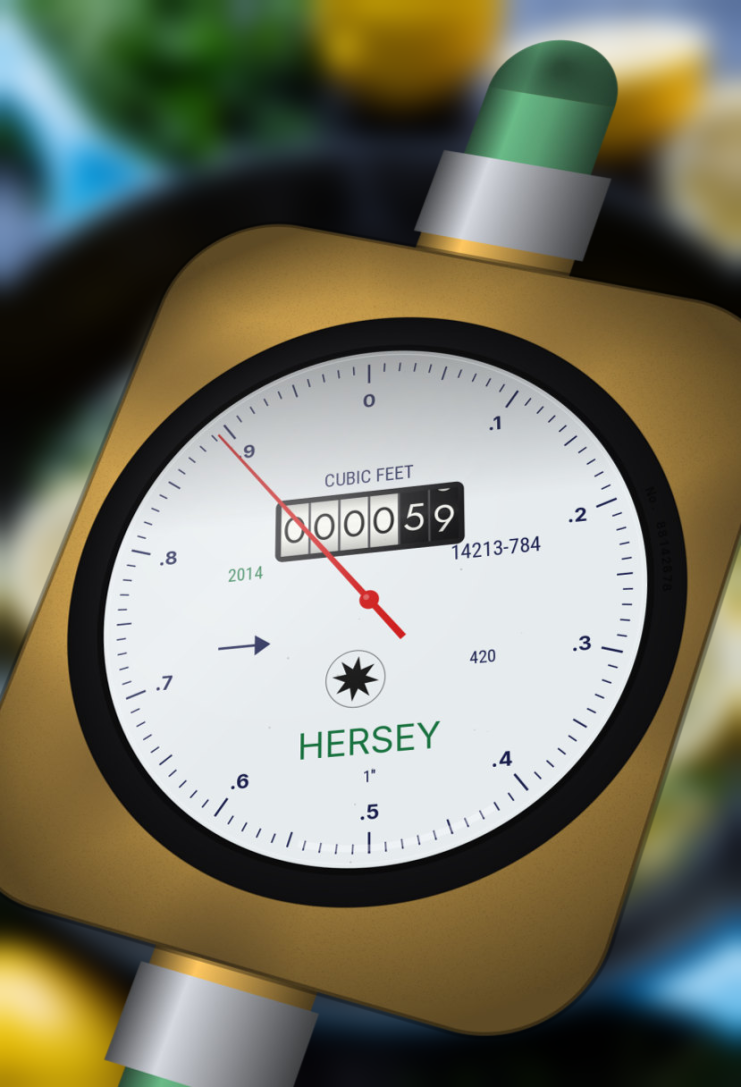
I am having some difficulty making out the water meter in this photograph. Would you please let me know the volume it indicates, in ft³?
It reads 58.89 ft³
